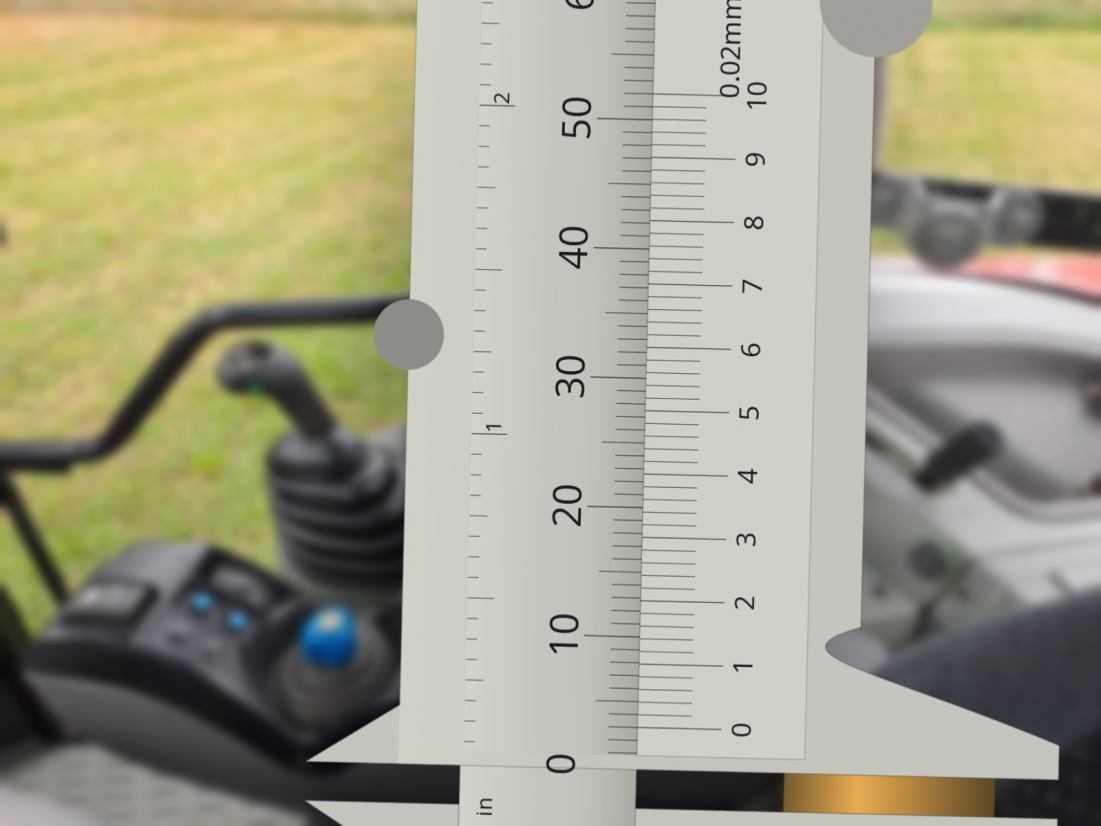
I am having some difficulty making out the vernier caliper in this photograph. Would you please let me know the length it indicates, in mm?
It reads 3.0 mm
